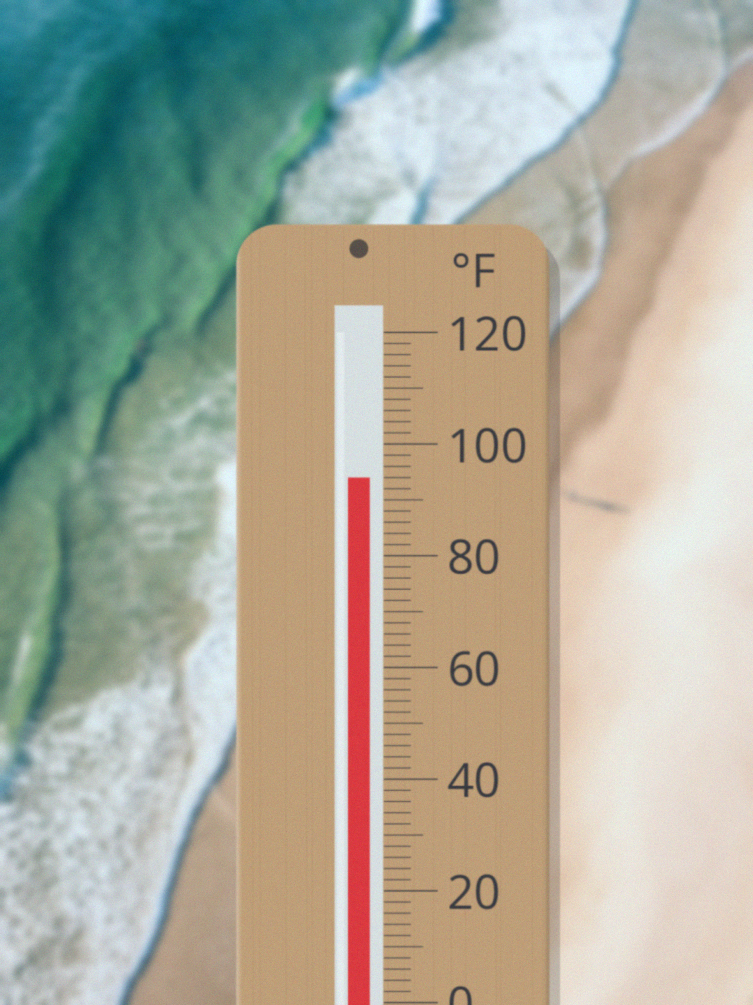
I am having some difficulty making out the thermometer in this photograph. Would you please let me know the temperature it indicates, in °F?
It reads 94 °F
